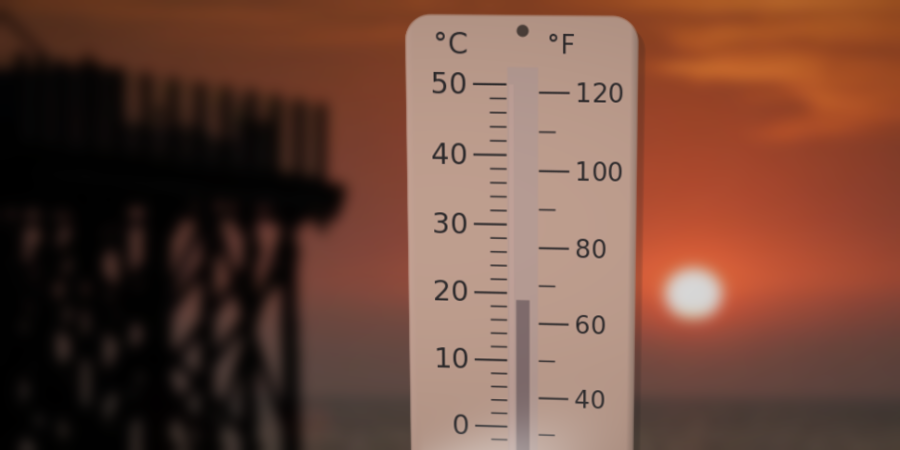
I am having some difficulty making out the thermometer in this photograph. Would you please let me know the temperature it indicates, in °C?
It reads 19 °C
